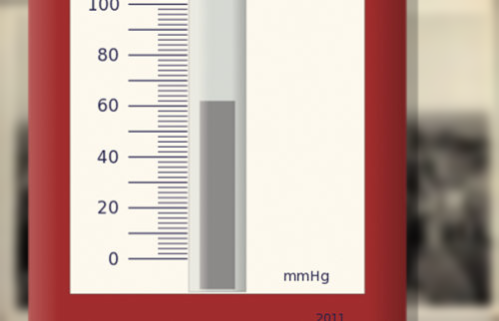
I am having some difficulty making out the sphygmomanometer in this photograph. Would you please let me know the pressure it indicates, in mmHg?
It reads 62 mmHg
